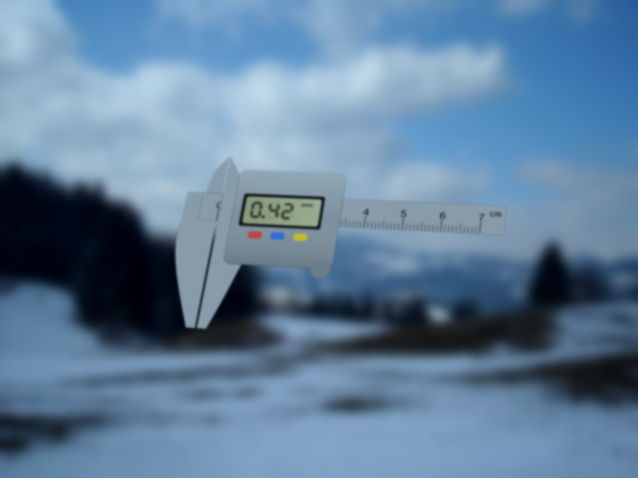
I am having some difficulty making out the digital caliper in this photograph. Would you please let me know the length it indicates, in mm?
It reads 0.42 mm
